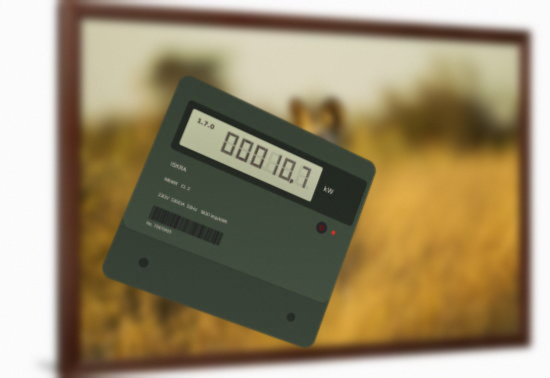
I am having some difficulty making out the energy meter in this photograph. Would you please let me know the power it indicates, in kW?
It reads 10.7 kW
